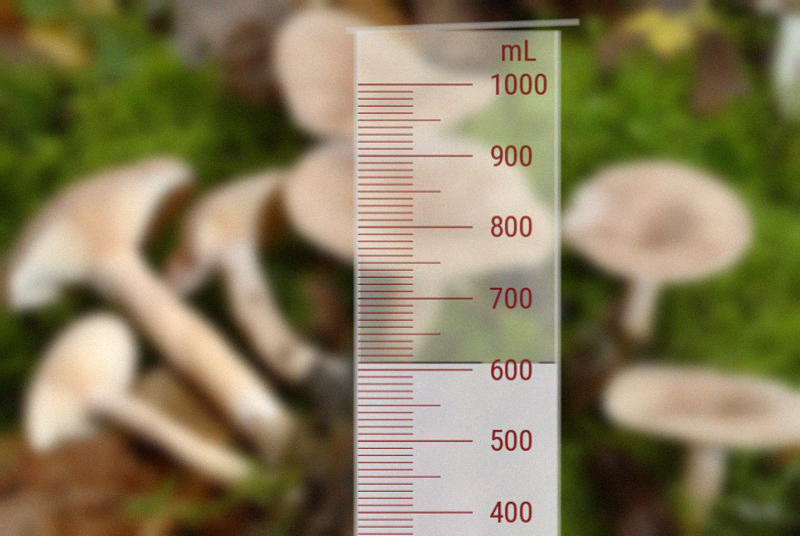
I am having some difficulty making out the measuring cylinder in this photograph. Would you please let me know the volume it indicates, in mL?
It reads 610 mL
